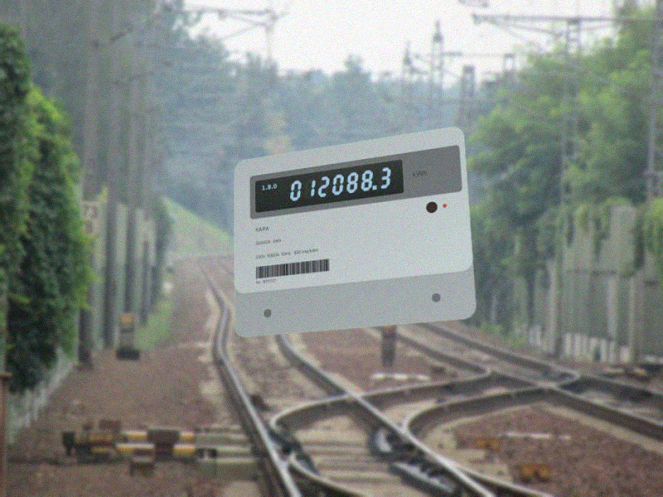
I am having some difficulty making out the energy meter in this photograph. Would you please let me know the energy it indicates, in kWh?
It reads 12088.3 kWh
